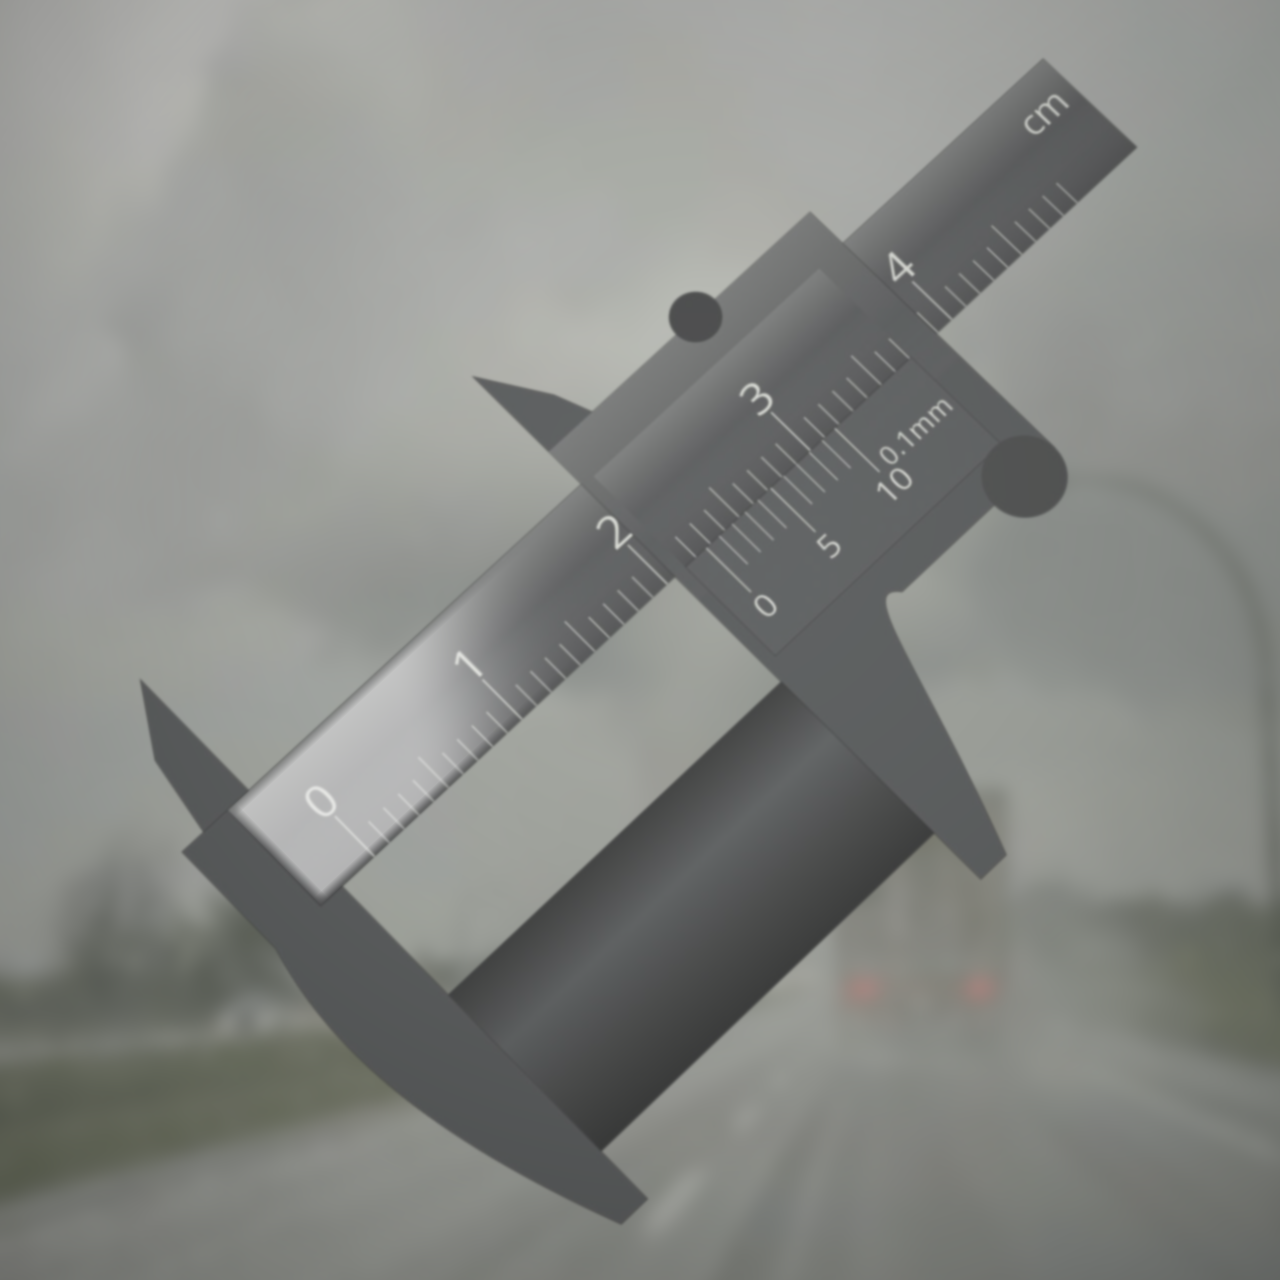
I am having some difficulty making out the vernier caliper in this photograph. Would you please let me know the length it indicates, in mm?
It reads 22.7 mm
